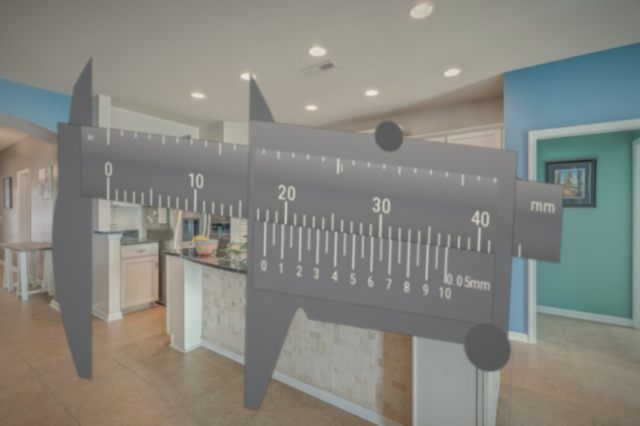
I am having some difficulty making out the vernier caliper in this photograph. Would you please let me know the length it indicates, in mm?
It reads 17.8 mm
